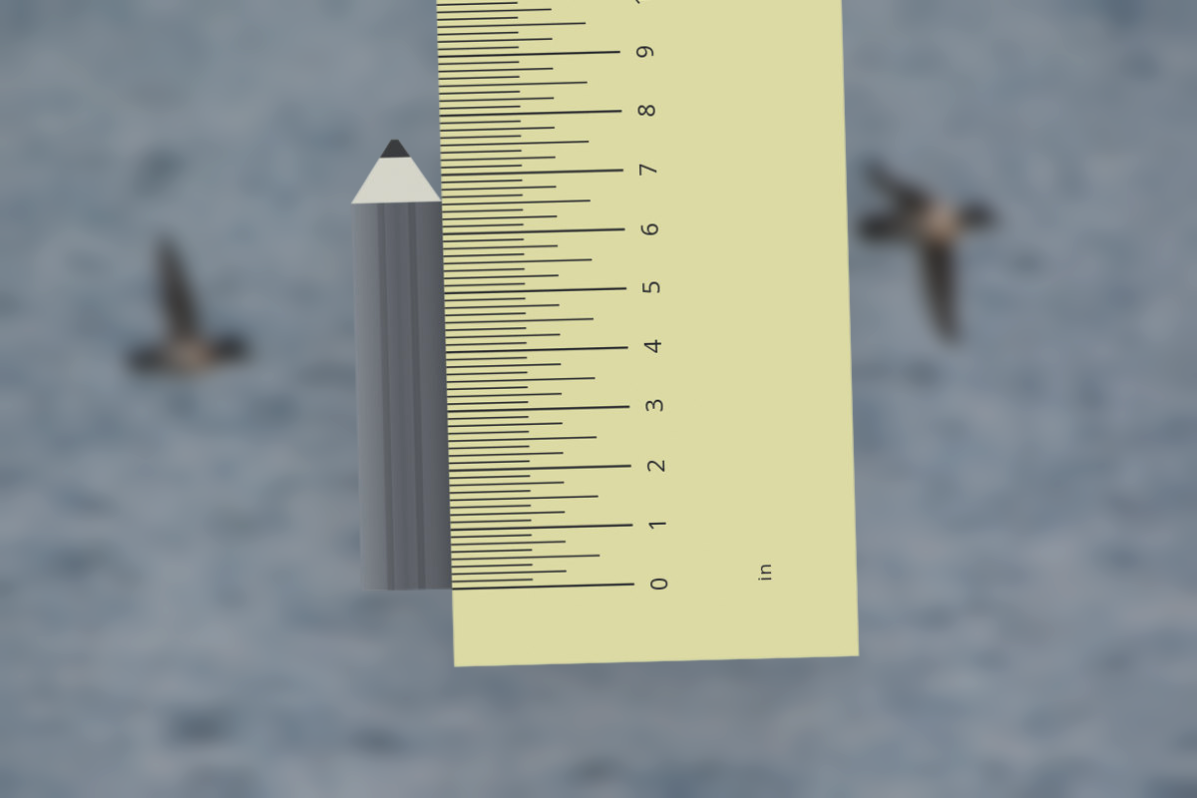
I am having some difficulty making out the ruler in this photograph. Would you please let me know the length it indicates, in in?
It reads 7.625 in
